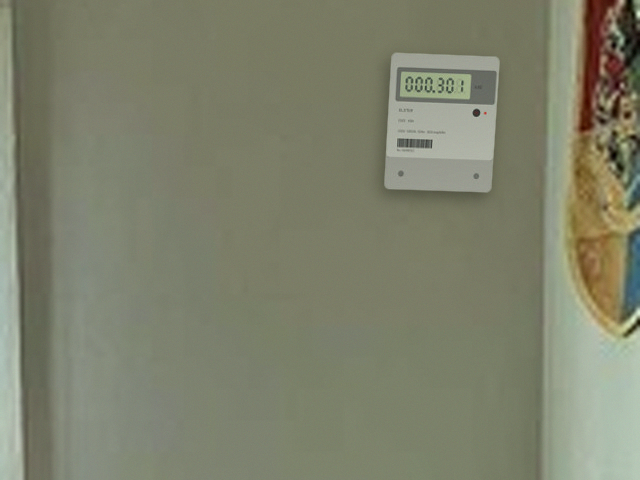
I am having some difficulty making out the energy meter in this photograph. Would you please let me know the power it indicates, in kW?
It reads 0.301 kW
